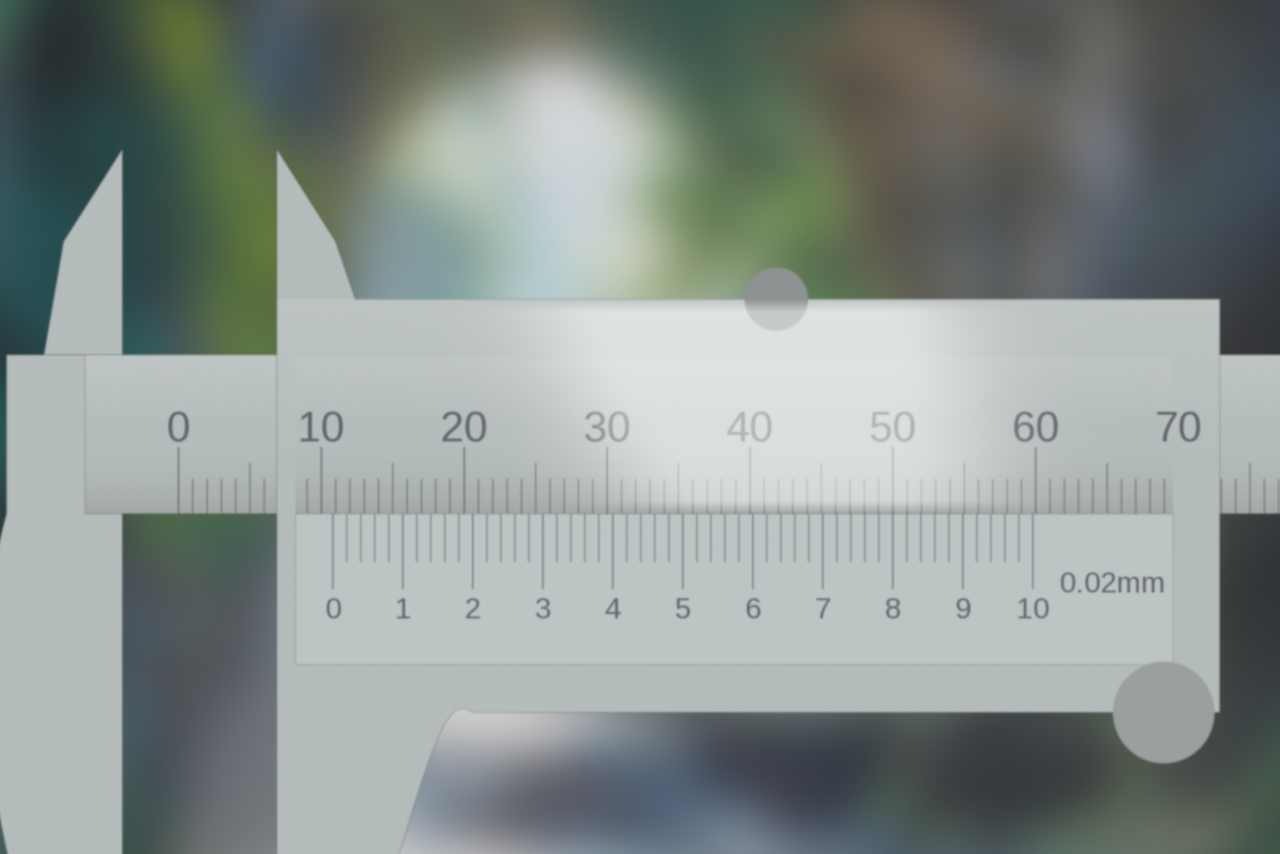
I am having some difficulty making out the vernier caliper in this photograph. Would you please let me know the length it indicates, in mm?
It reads 10.8 mm
